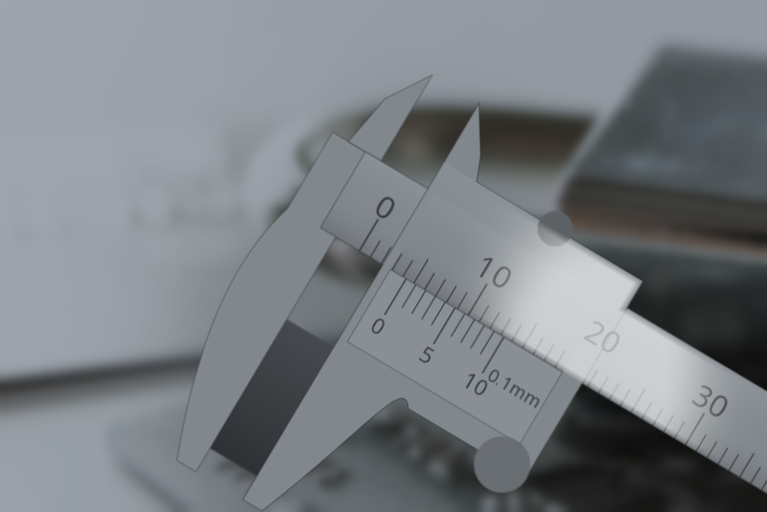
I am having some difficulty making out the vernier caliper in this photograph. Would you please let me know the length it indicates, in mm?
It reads 4.3 mm
